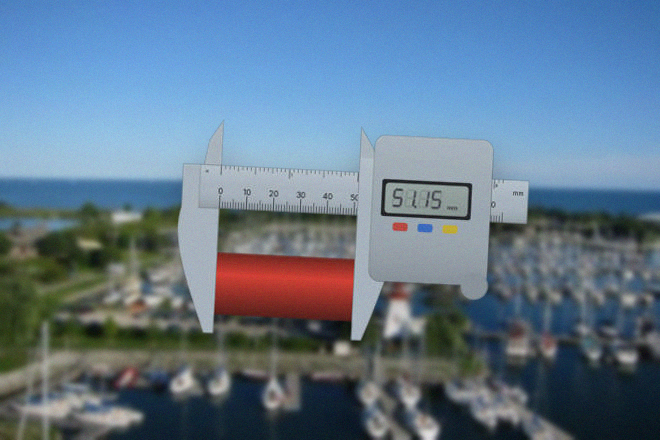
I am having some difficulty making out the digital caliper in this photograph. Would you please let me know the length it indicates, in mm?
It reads 51.15 mm
